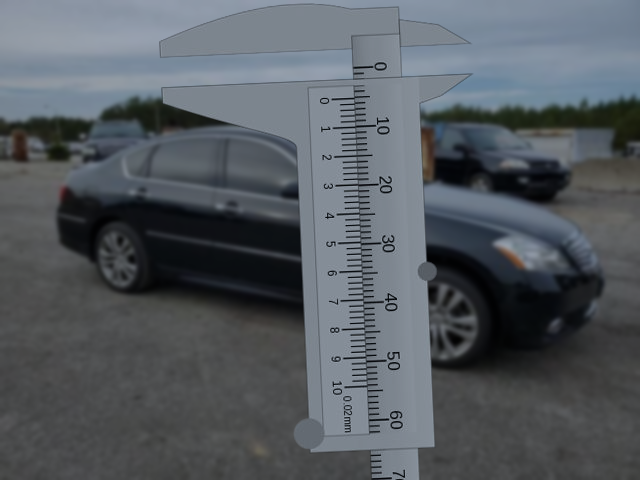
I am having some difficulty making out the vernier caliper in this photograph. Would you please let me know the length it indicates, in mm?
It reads 5.2 mm
